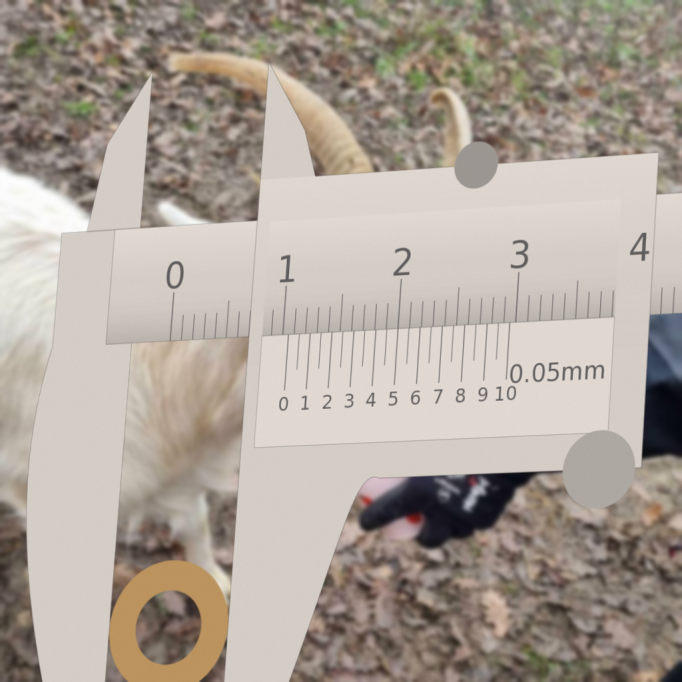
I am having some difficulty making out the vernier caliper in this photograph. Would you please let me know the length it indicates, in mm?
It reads 10.5 mm
